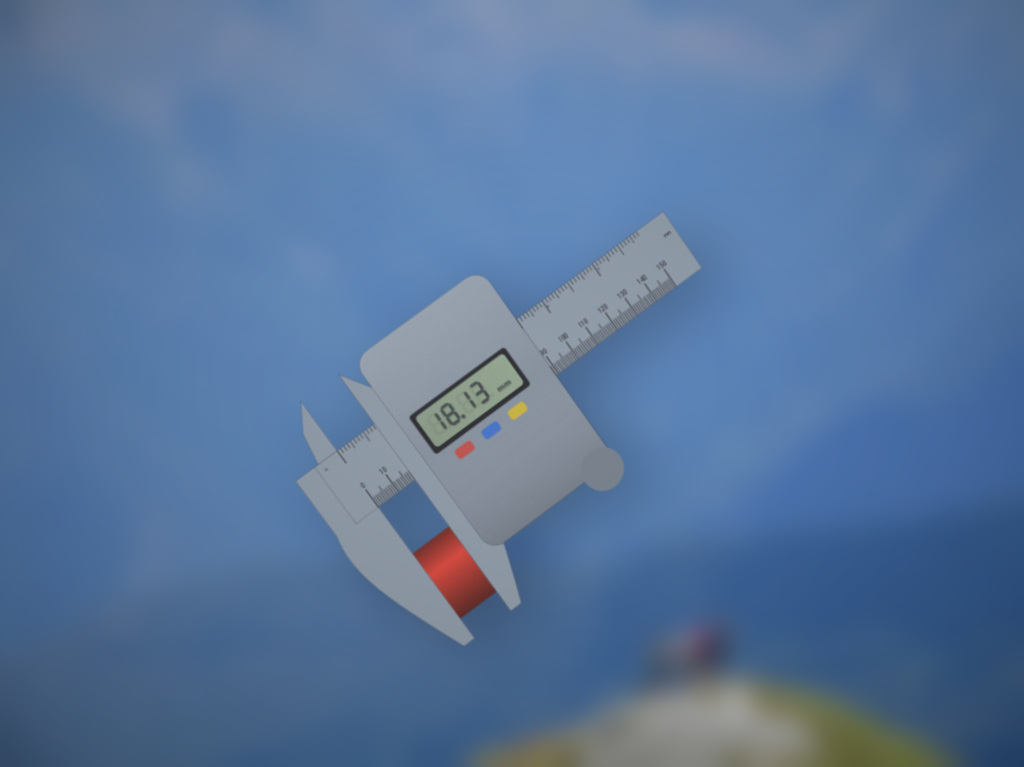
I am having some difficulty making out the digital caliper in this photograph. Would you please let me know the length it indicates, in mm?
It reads 18.13 mm
